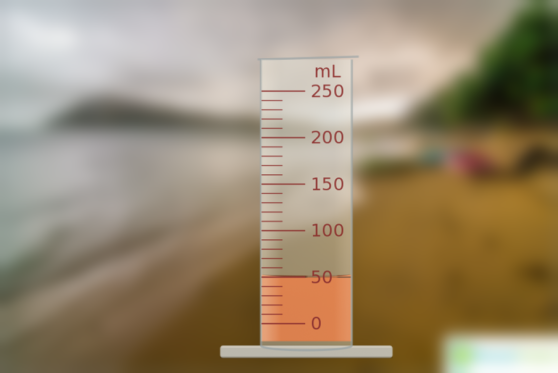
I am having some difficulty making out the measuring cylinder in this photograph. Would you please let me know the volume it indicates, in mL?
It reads 50 mL
